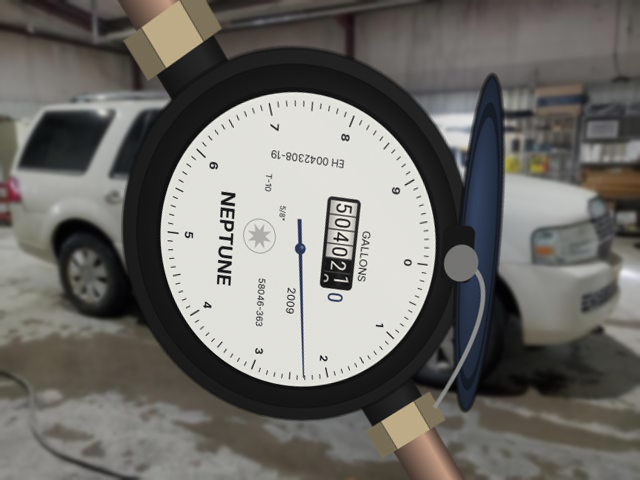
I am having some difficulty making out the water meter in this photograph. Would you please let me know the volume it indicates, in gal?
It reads 5040212.3 gal
